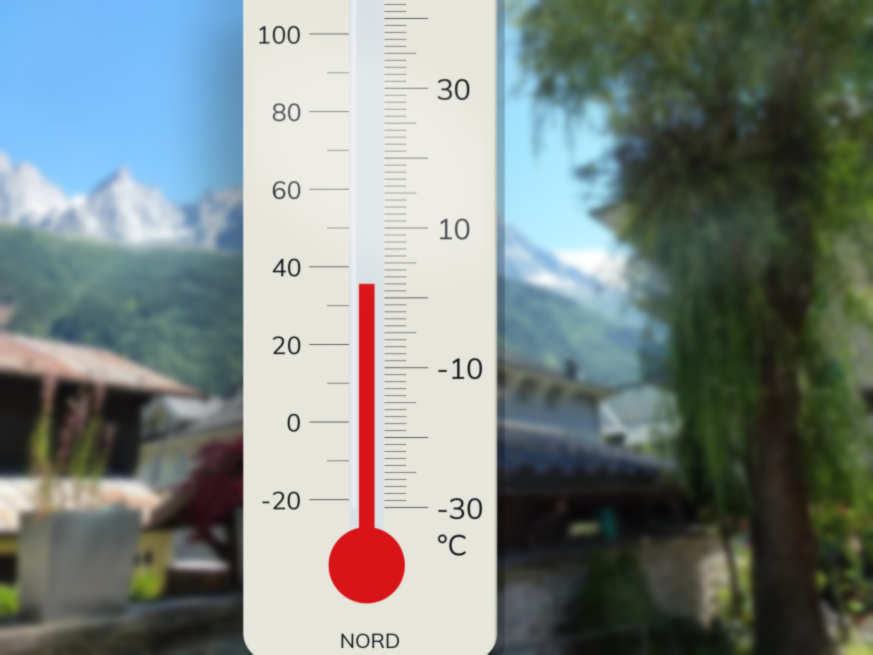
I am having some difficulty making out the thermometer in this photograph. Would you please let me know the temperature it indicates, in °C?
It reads 2 °C
